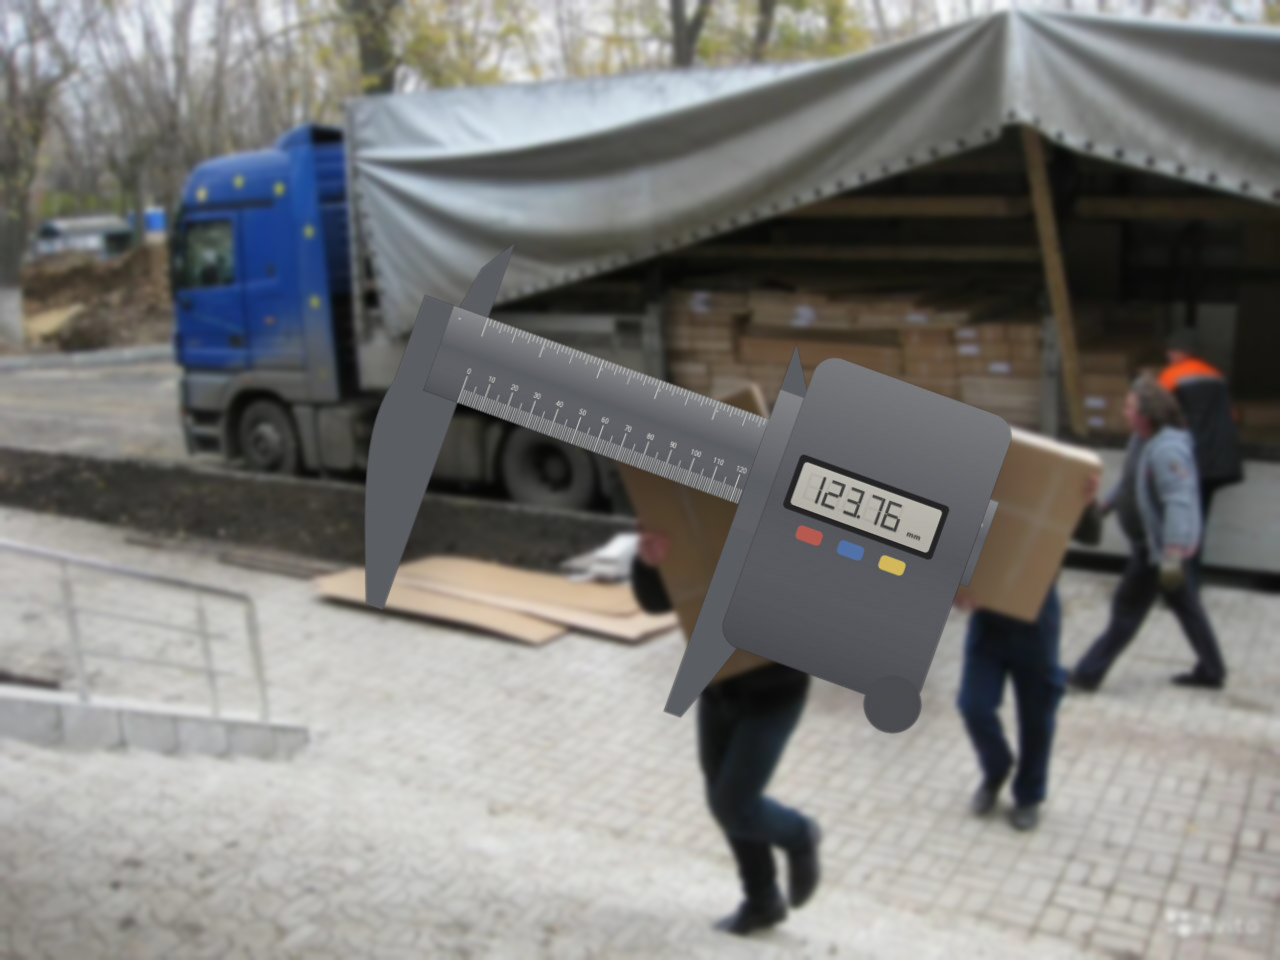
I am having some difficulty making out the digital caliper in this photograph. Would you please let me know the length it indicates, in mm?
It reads 123.76 mm
